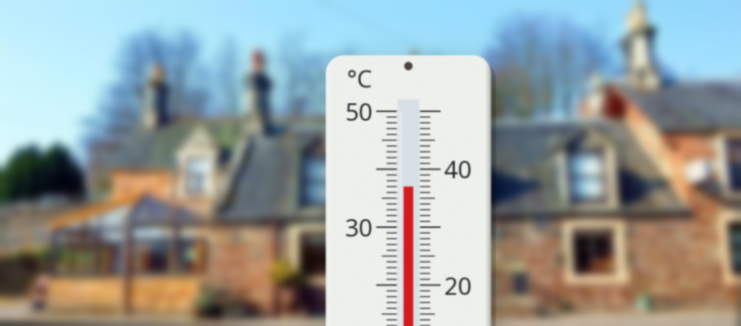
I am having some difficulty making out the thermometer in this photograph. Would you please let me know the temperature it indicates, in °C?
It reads 37 °C
